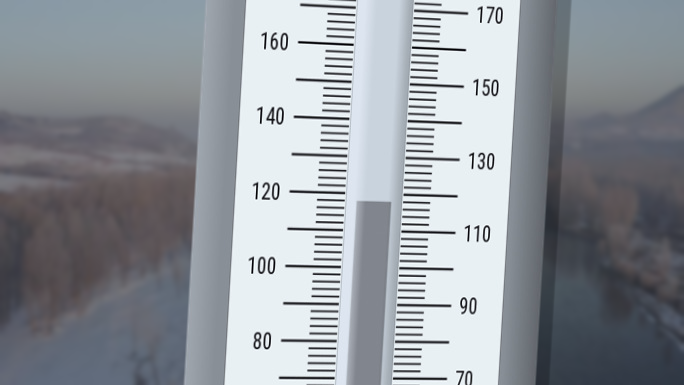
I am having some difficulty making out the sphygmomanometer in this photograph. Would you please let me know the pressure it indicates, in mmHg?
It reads 118 mmHg
